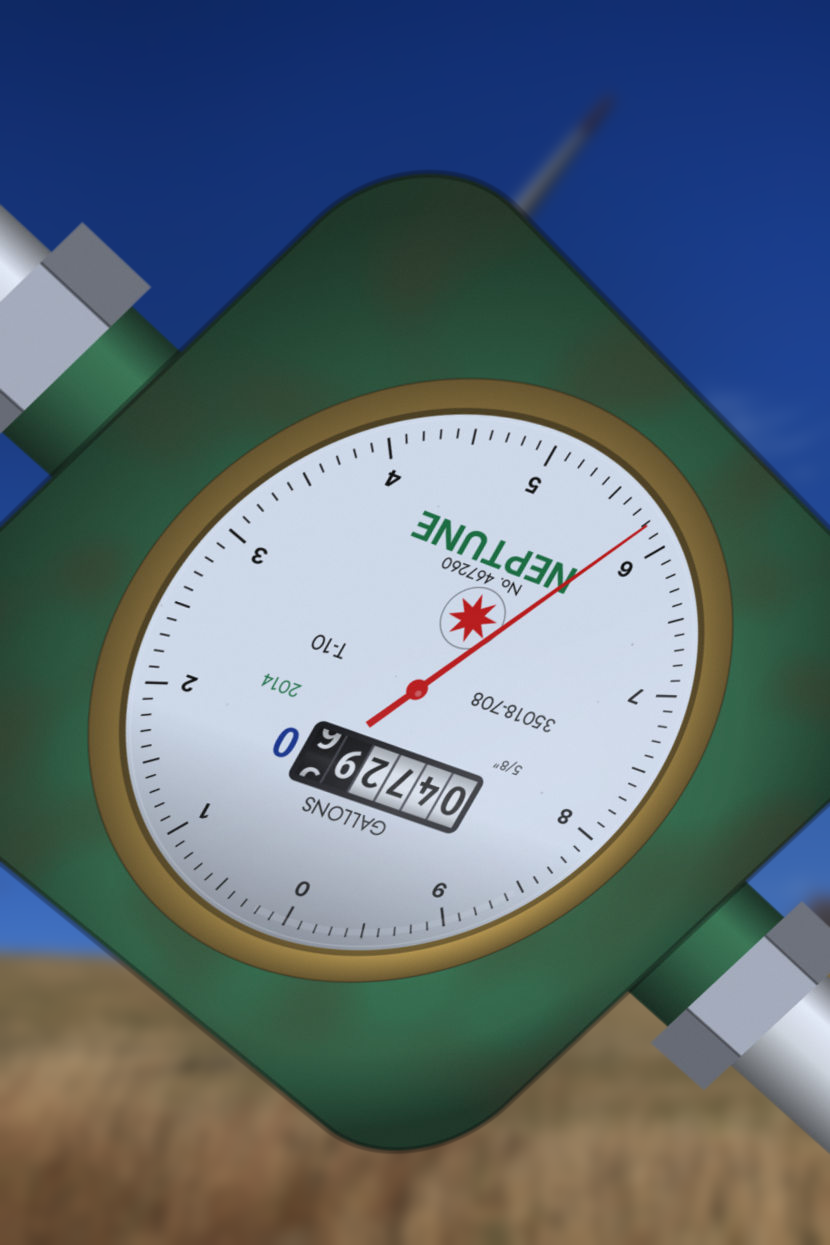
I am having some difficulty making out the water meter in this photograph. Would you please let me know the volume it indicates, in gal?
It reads 472955.8 gal
